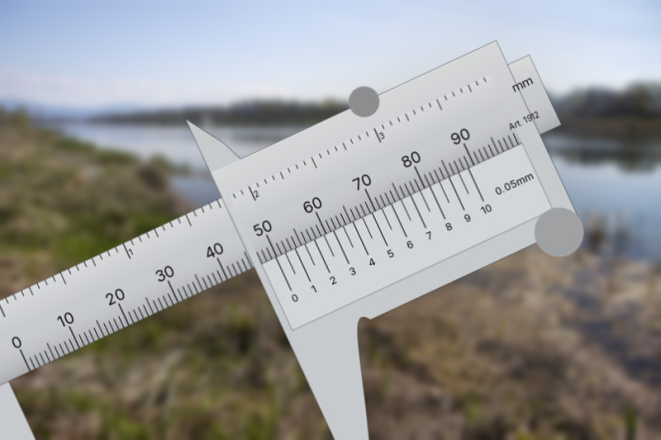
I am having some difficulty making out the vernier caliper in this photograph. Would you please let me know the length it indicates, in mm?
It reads 49.8 mm
